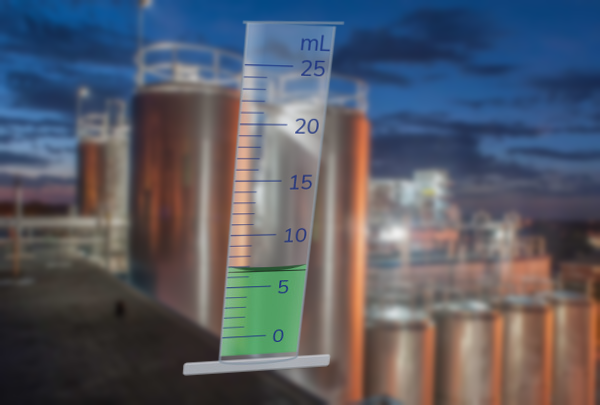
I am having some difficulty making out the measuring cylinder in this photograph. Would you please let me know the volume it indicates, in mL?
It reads 6.5 mL
